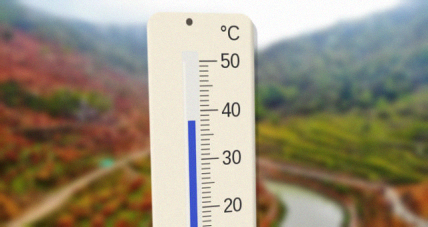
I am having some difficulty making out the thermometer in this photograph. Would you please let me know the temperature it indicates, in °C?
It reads 38 °C
